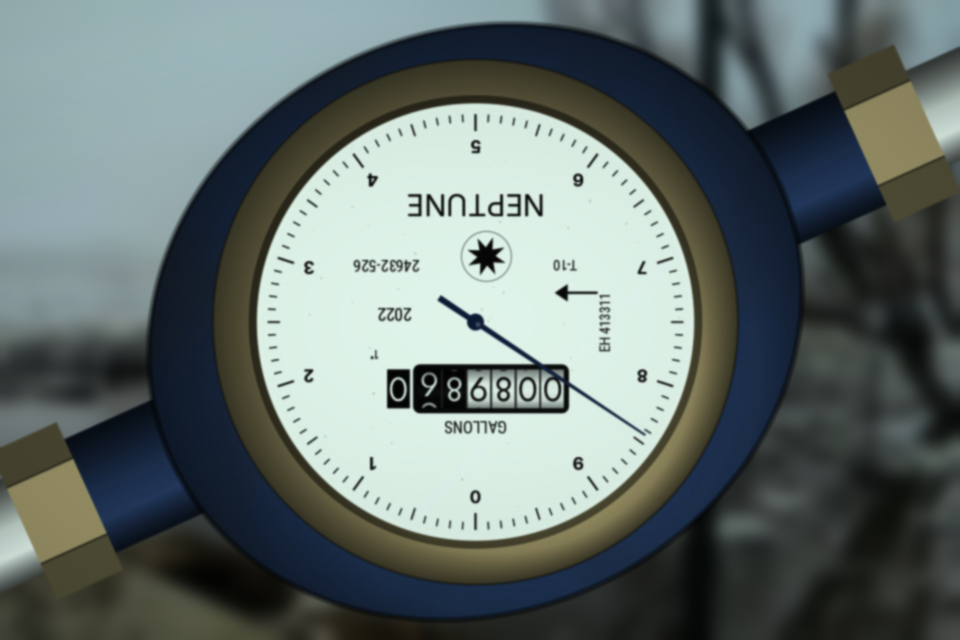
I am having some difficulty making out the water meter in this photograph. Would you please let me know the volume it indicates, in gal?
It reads 89858.4 gal
